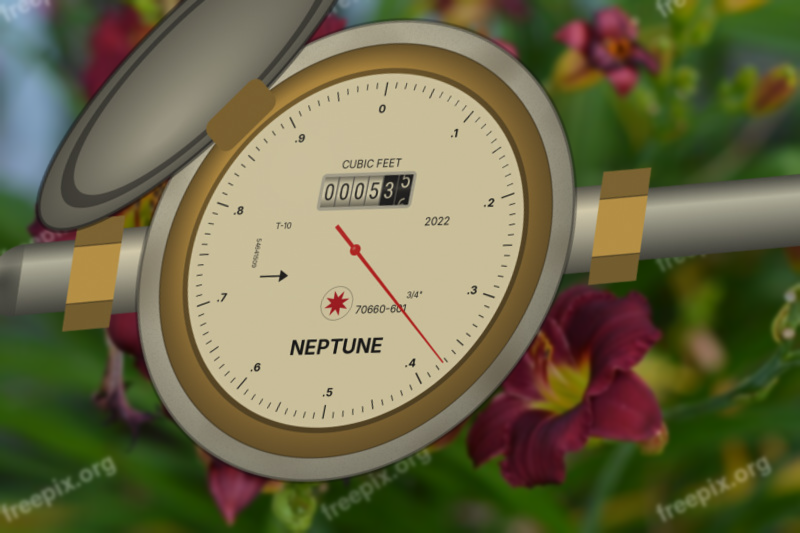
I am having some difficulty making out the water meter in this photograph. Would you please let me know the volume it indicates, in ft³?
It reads 535.37 ft³
